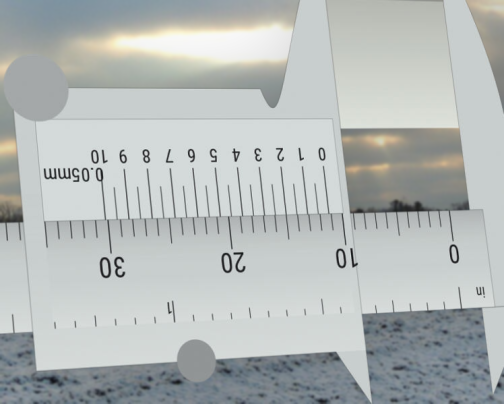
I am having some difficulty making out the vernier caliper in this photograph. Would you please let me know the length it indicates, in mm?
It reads 11.2 mm
